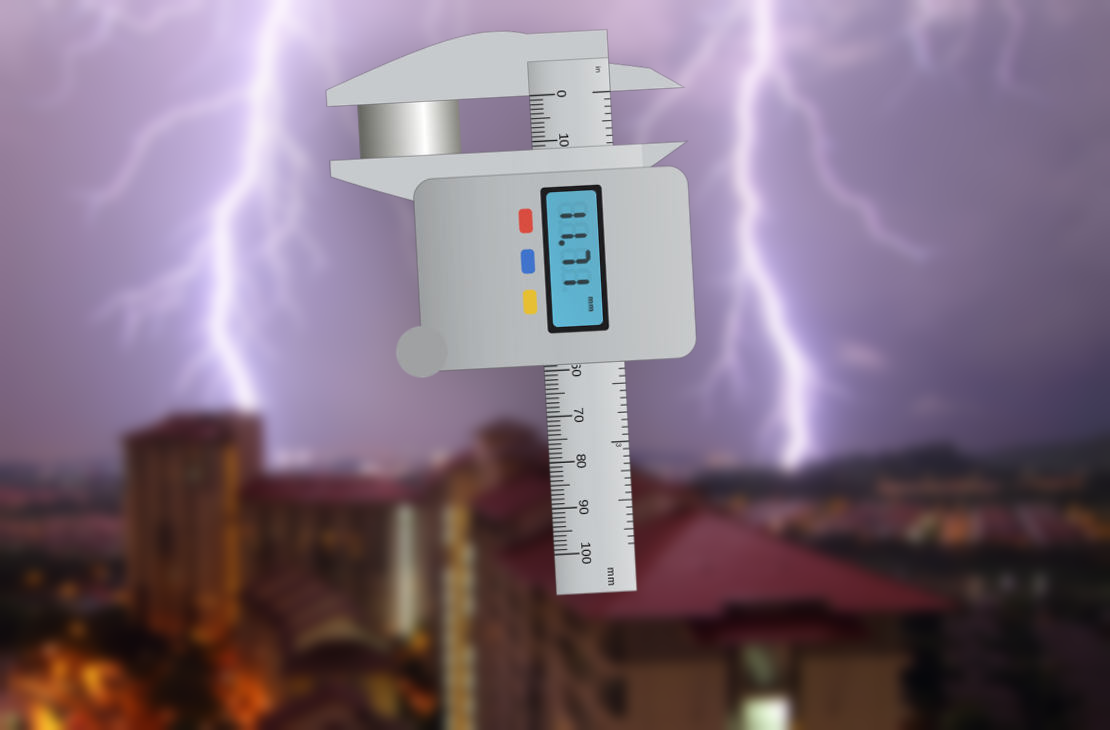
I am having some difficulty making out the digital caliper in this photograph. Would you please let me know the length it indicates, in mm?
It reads 11.71 mm
